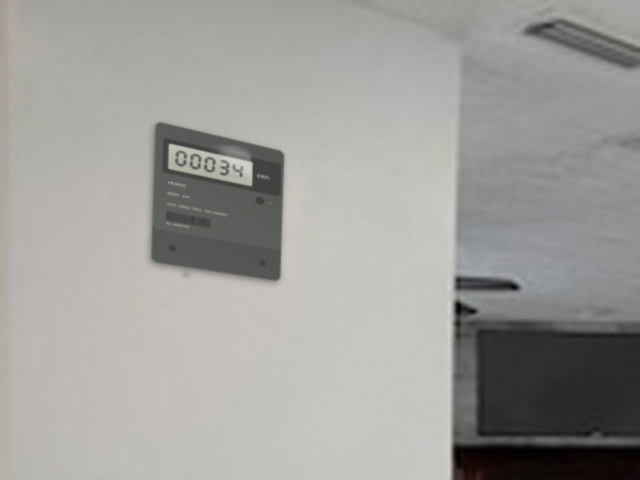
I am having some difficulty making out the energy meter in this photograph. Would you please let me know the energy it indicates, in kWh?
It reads 34 kWh
